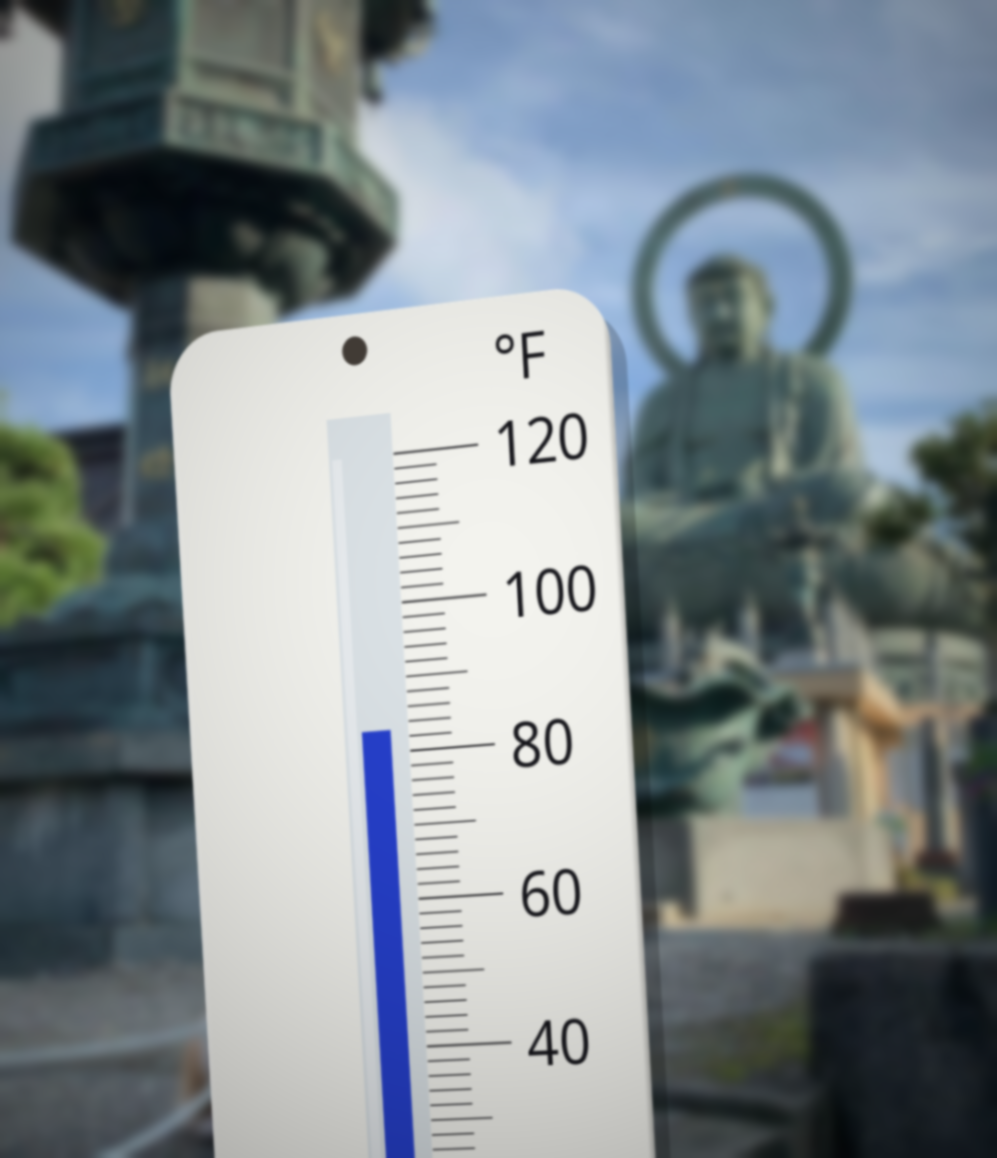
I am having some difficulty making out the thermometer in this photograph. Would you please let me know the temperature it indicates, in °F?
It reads 83 °F
